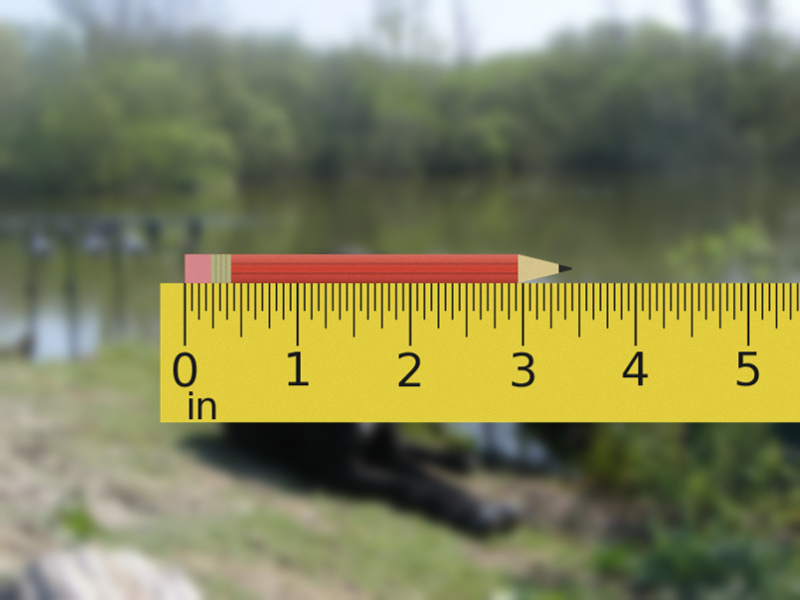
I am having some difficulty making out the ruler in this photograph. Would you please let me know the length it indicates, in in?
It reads 3.4375 in
